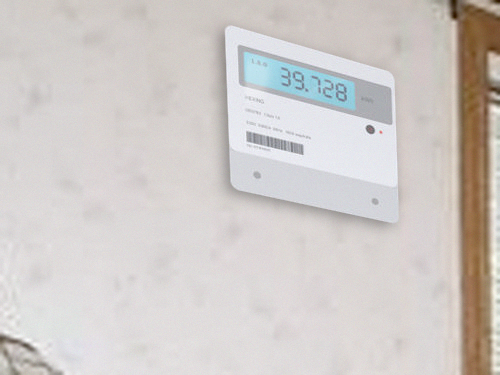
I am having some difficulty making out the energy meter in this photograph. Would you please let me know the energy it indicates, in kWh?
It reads 39.728 kWh
